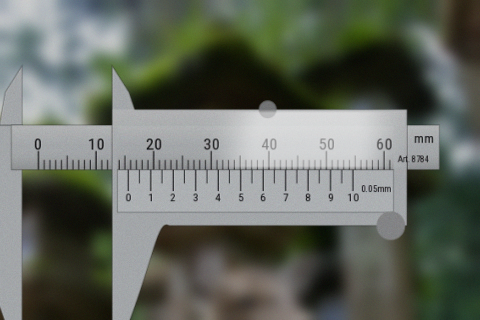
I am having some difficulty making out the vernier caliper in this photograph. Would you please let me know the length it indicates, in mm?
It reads 15.6 mm
